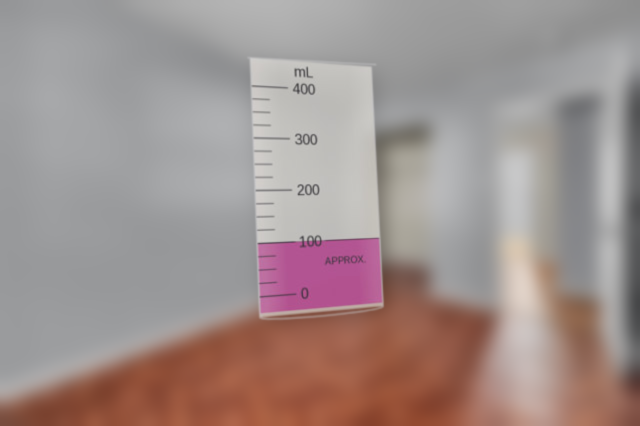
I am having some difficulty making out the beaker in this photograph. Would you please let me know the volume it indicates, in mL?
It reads 100 mL
